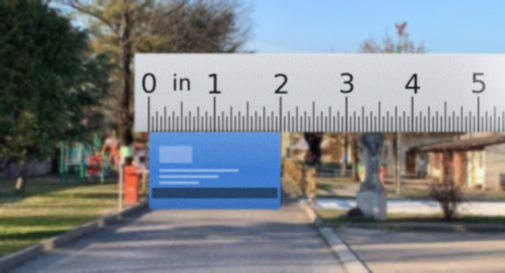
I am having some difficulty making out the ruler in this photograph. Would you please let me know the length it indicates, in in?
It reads 2 in
